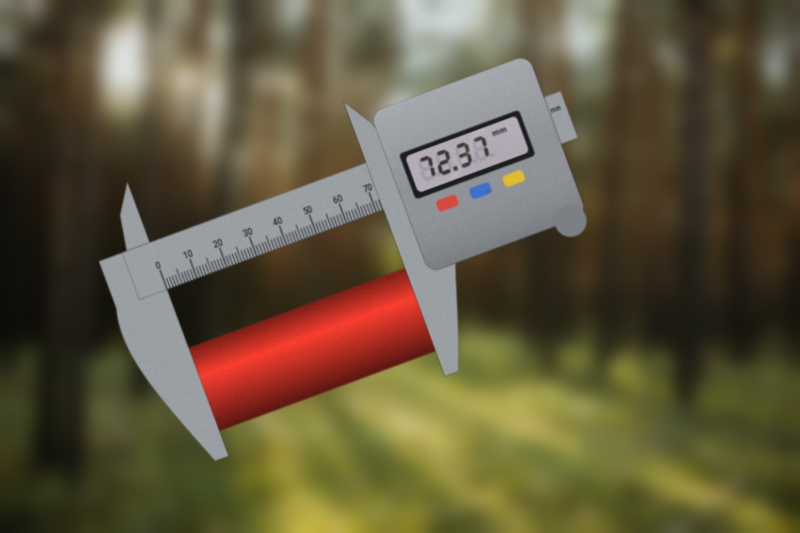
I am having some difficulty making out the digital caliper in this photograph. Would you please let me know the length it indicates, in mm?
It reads 72.37 mm
